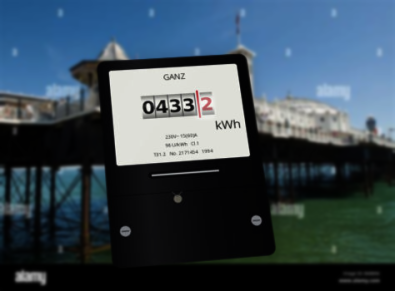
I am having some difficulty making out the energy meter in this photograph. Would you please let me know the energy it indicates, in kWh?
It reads 433.2 kWh
